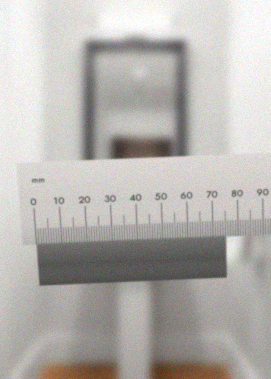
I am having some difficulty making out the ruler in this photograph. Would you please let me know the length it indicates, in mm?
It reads 75 mm
